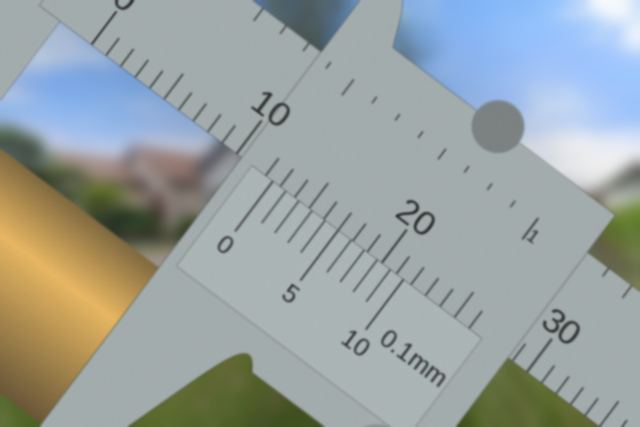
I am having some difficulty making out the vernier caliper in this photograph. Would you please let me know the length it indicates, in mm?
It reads 12.5 mm
